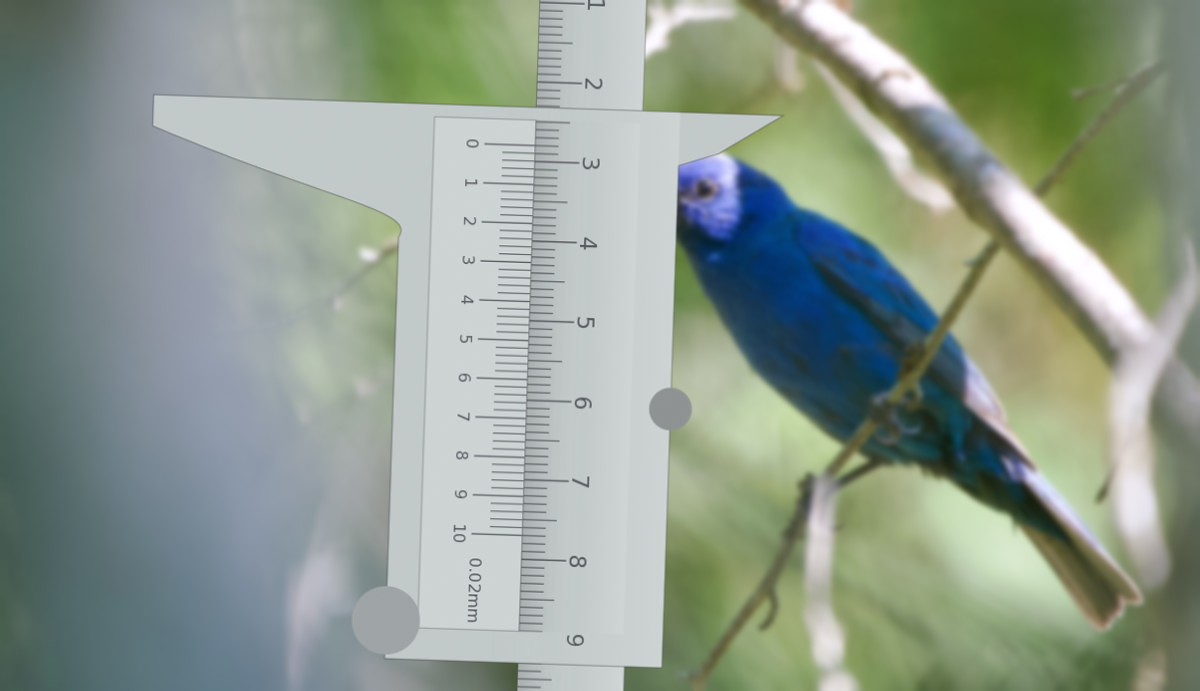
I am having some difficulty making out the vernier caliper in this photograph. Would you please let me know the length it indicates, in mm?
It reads 28.0 mm
